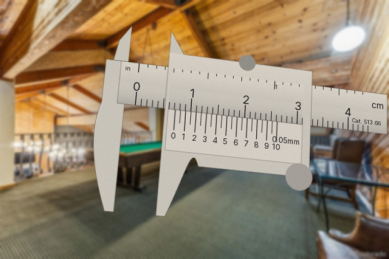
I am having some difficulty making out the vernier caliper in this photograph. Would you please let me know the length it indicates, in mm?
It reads 7.2 mm
